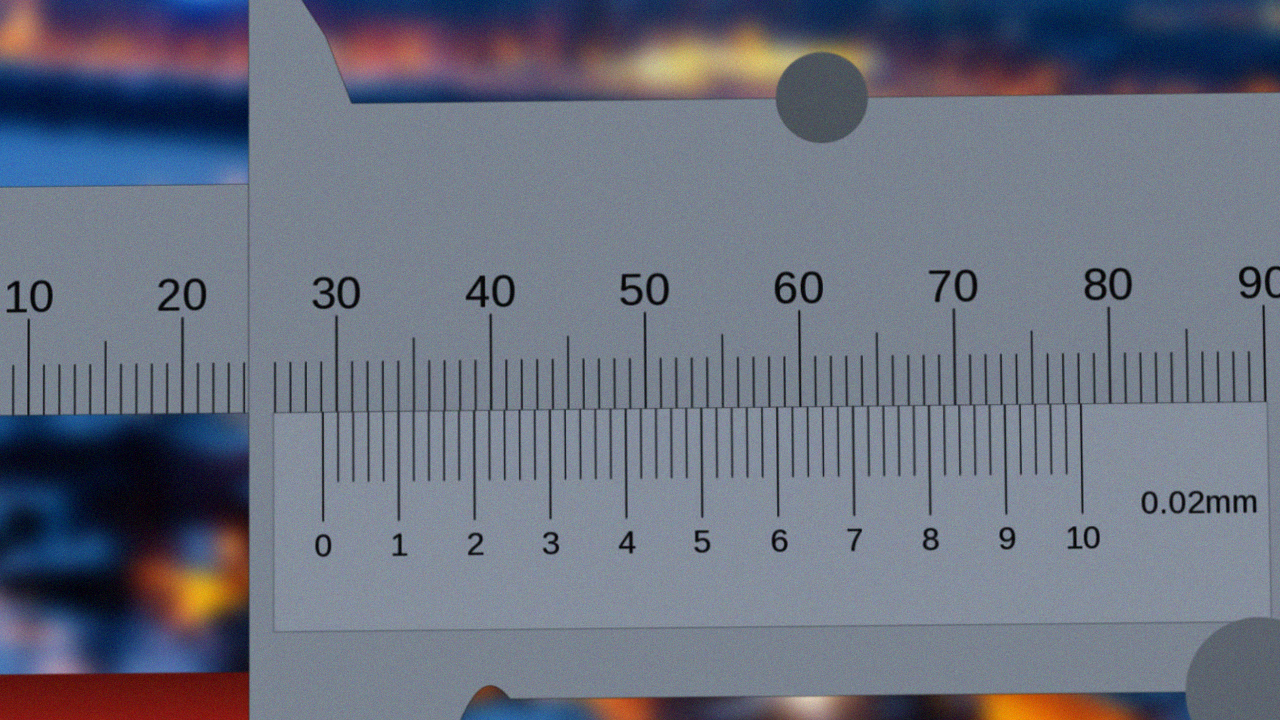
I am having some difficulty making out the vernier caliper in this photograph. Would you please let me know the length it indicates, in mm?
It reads 29.1 mm
